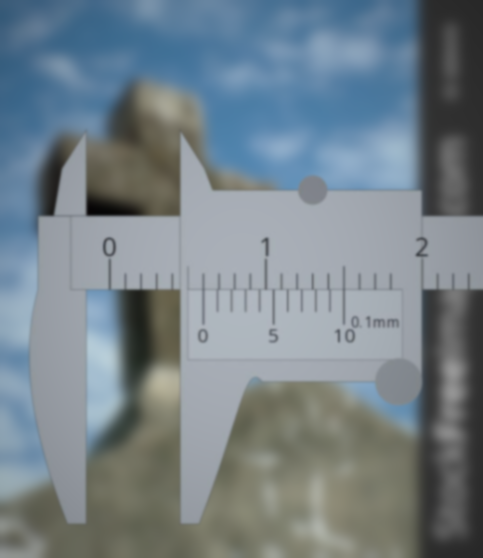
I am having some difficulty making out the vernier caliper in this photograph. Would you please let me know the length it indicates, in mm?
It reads 6.0 mm
